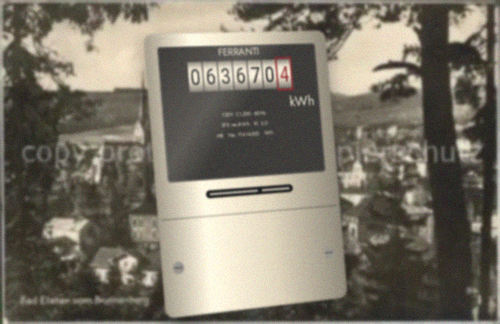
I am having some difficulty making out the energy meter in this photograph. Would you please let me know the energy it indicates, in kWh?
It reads 63670.4 kWh
